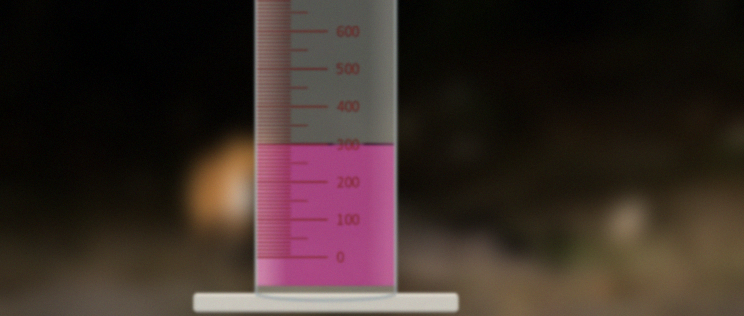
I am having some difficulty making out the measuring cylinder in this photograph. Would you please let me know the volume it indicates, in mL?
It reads 300 mL
